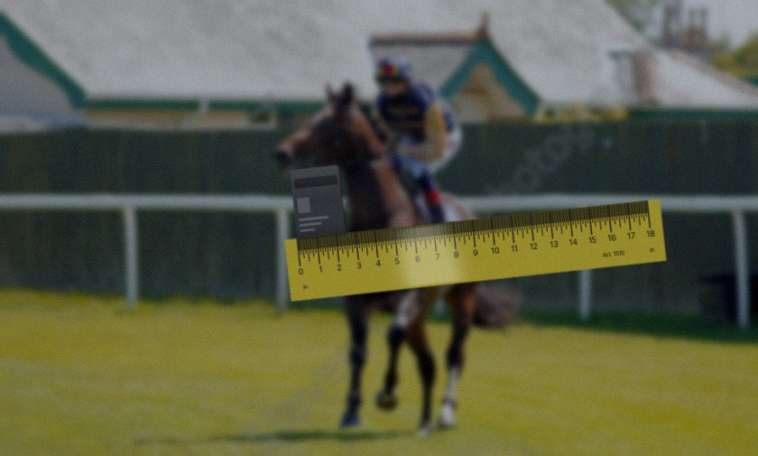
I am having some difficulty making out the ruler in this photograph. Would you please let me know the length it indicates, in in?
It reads 2.5 in
